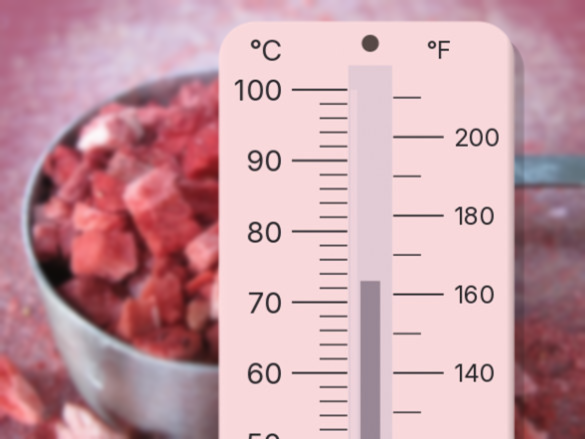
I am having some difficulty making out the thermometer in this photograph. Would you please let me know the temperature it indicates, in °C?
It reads 73 °C
